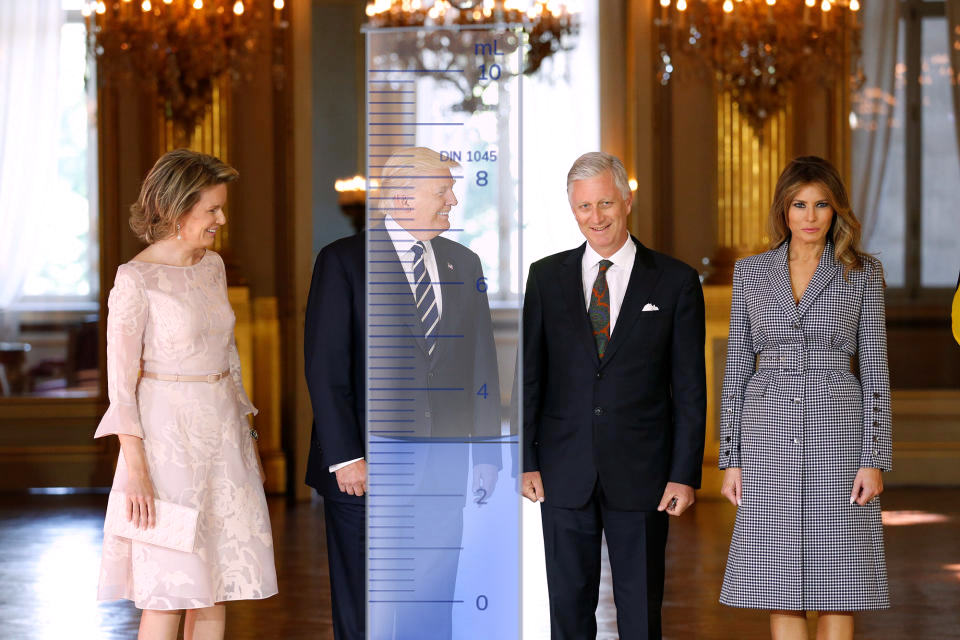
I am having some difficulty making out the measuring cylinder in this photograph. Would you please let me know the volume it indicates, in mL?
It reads 3 mL
